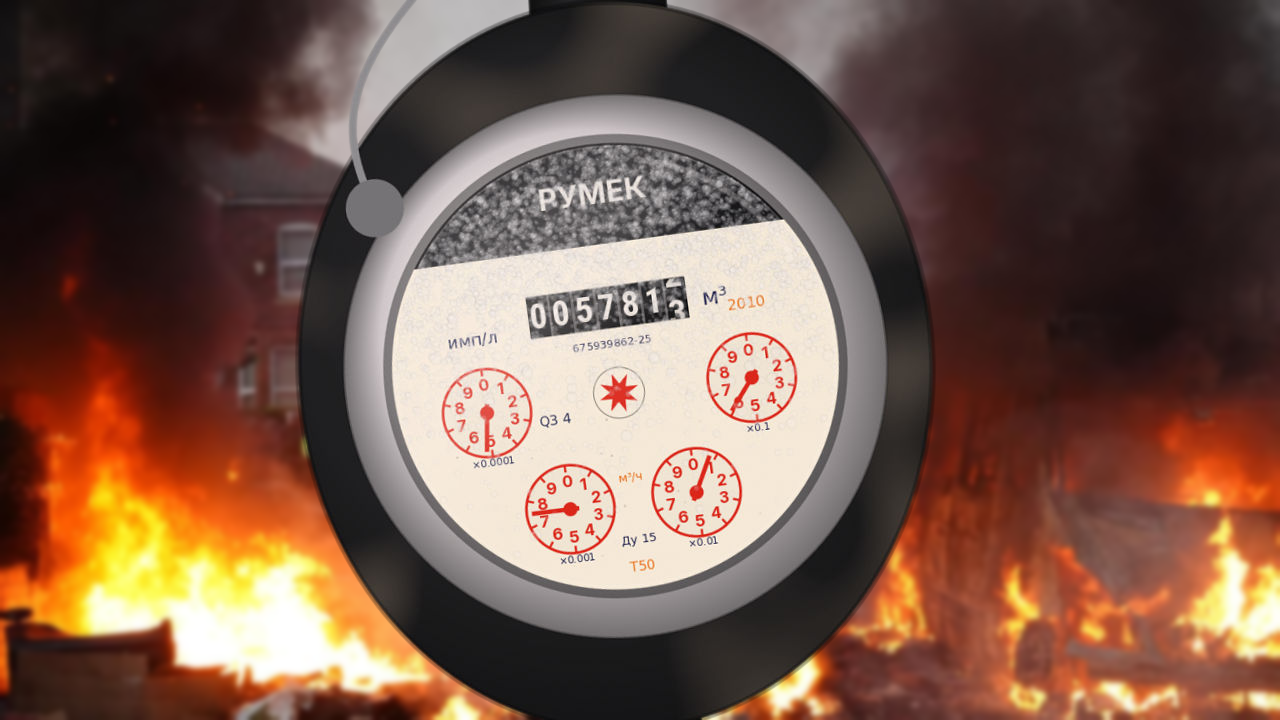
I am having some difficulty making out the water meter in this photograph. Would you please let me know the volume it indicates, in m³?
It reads 57812.6075 m³
